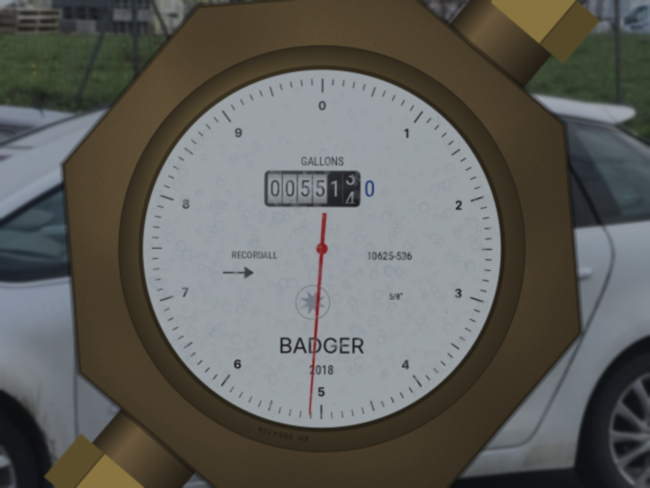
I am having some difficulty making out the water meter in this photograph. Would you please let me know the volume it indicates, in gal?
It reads 55135.1 gal
